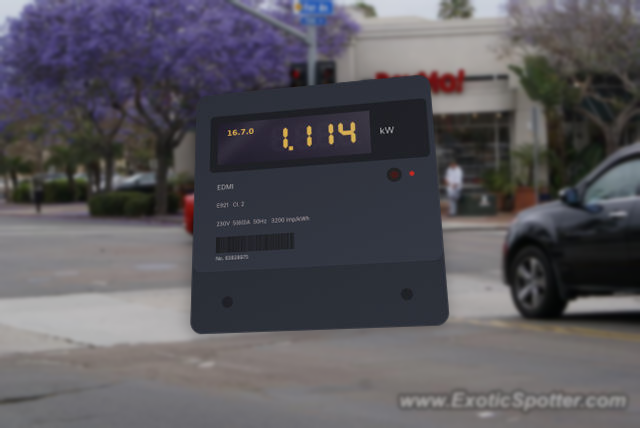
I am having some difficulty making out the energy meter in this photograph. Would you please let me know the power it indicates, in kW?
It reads 1.114 kW
